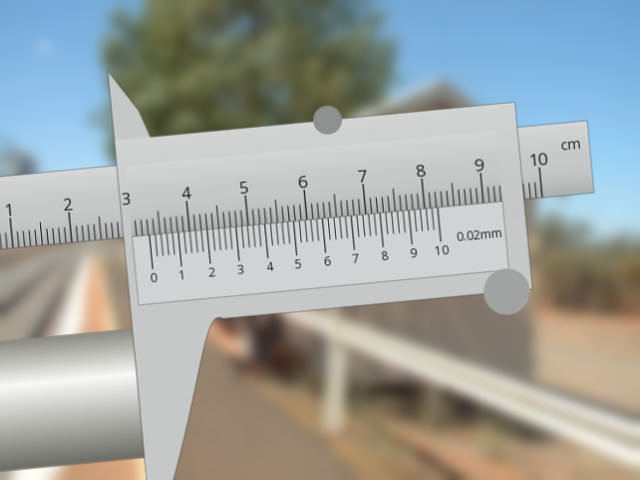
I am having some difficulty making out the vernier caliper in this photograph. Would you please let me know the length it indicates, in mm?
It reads 33.2 mm
